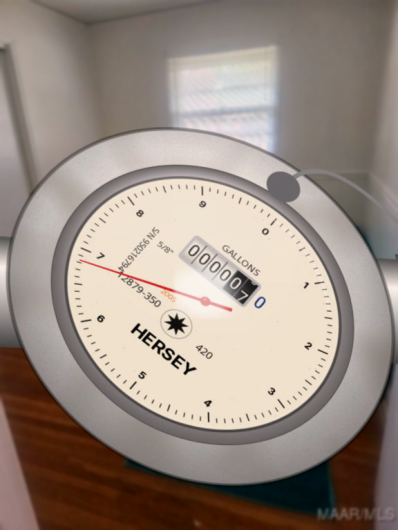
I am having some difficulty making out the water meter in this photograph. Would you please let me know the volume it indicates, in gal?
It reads 66.8 gal
